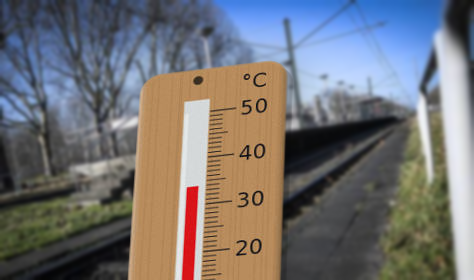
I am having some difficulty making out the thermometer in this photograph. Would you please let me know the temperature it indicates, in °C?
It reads 34 °C
